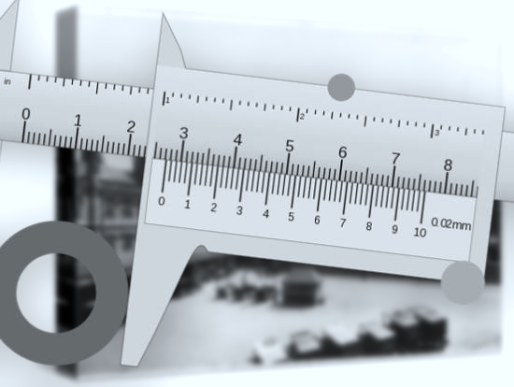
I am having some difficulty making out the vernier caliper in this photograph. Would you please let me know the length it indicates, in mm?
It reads 27.2 mm
